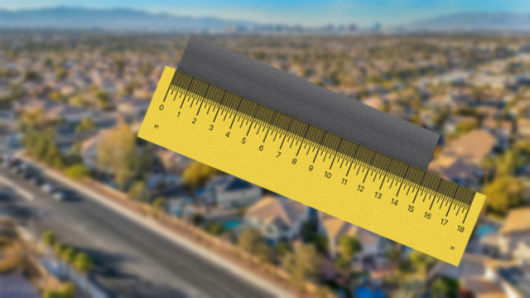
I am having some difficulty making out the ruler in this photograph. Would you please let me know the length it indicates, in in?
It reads 15 in
